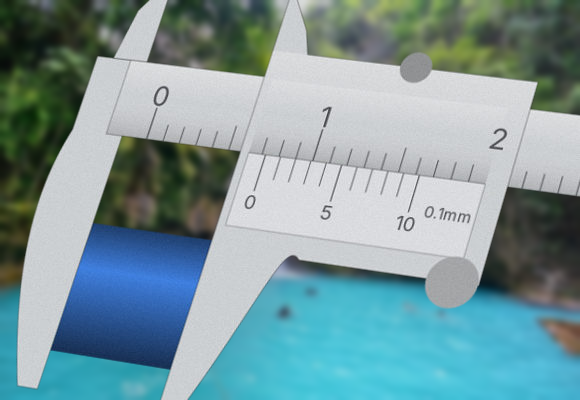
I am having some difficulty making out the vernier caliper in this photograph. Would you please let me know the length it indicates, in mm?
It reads 7.2 mm
